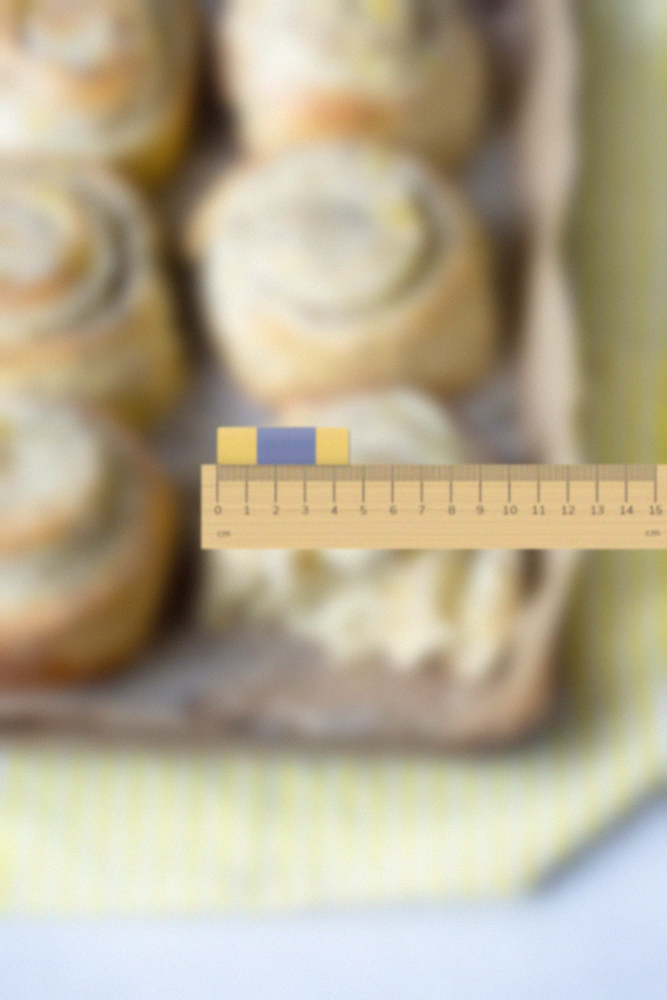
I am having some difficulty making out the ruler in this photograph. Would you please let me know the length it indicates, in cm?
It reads 4.5 cm
